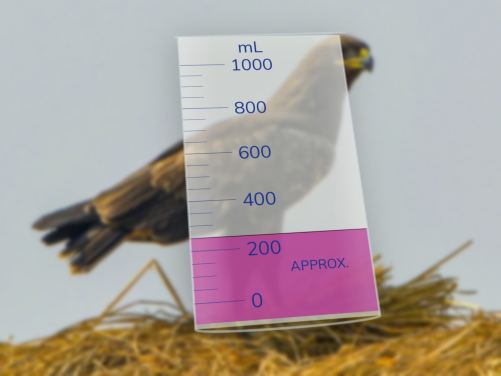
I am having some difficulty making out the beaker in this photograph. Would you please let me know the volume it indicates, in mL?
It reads 250 mL
